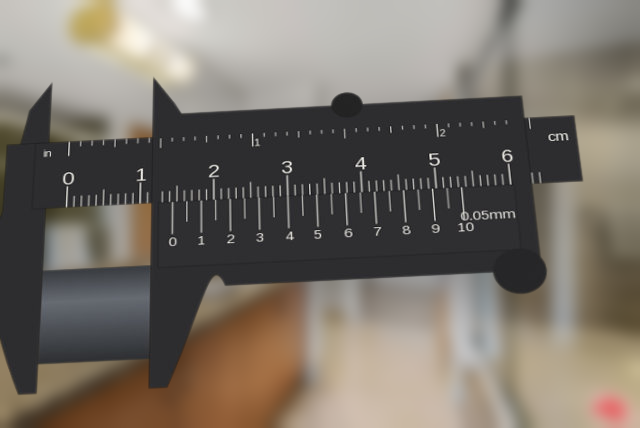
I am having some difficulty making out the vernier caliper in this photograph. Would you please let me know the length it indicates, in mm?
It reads 14.4 mm
